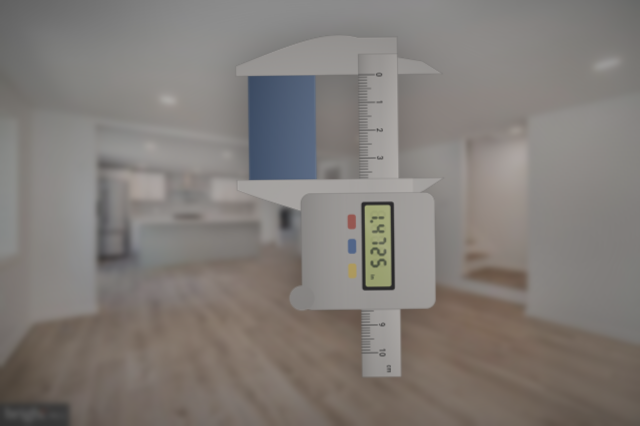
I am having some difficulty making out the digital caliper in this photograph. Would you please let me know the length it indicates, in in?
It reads 1.4725 in
